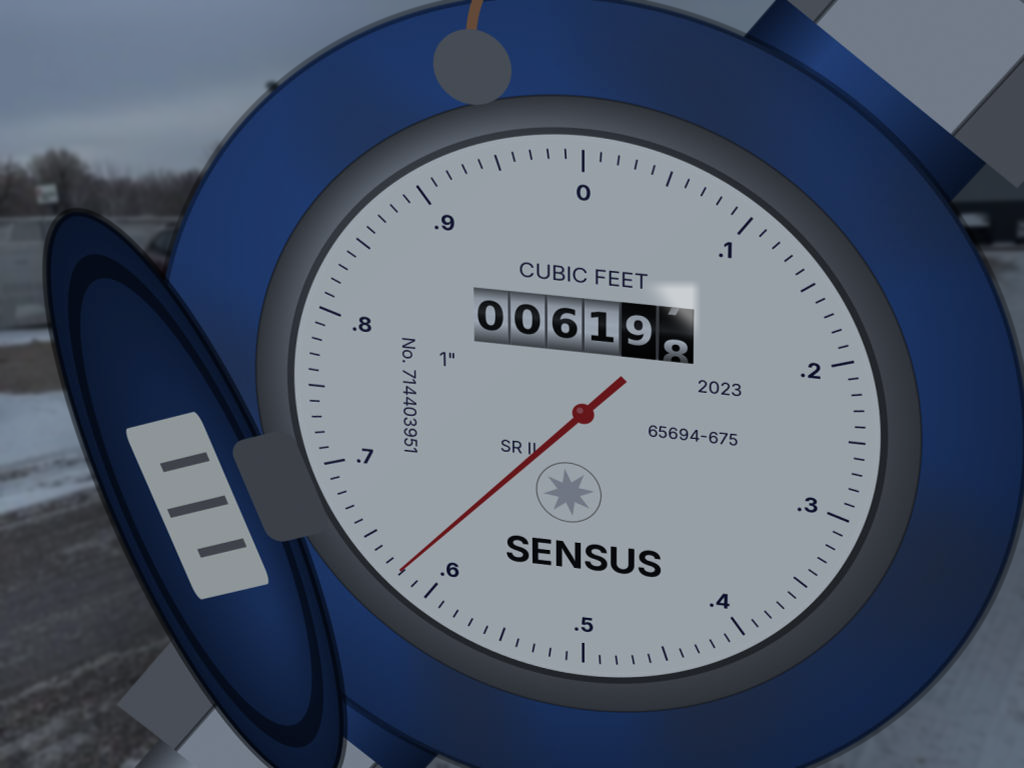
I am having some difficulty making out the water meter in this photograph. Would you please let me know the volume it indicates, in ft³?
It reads 6197.62 ft³
